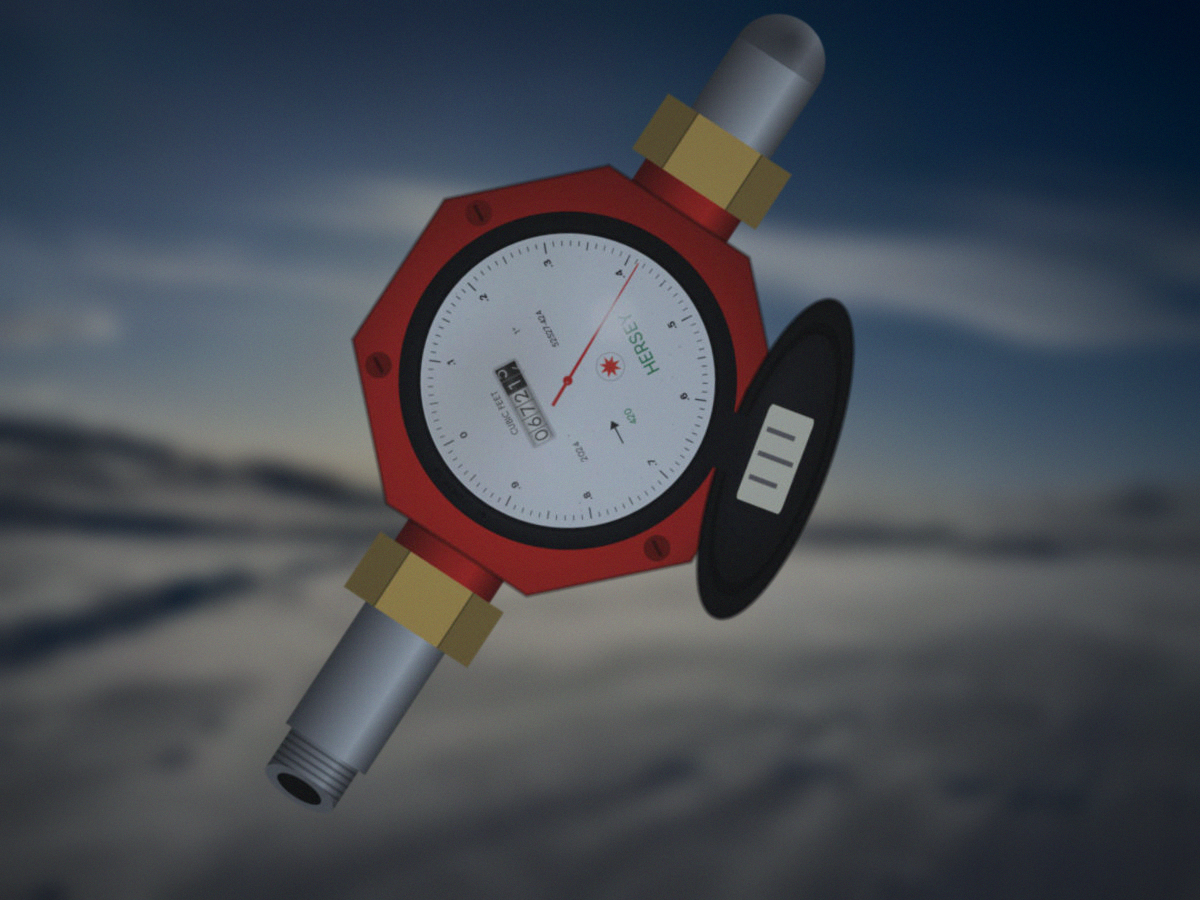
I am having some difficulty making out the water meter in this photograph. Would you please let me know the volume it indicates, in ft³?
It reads 67215.41 ft³
